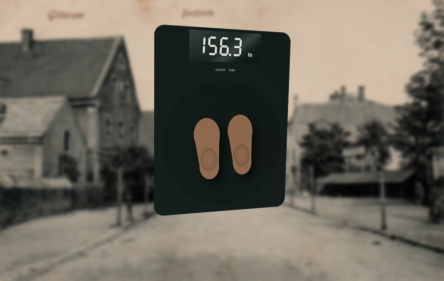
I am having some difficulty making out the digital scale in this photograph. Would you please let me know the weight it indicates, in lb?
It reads 156.3 lb
